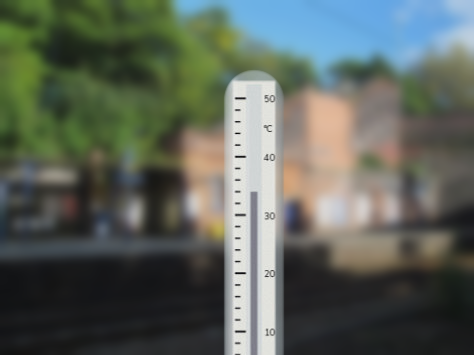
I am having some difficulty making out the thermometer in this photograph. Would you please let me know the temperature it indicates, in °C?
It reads 34 °C
